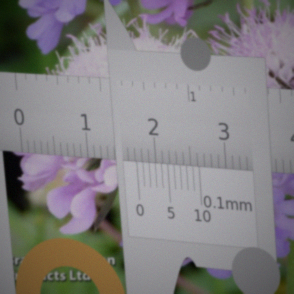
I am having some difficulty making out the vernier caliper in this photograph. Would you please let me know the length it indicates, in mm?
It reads 17.2 mm
